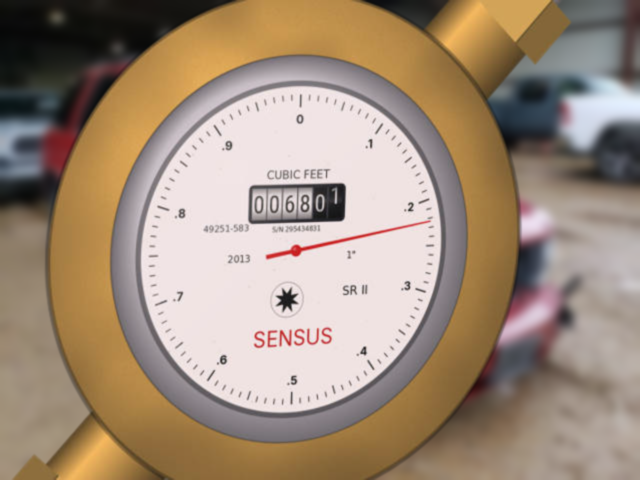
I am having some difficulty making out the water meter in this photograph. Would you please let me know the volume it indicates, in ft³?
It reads 6801.22 ft³
